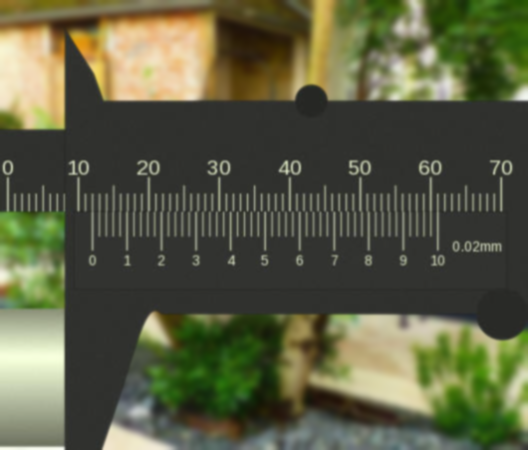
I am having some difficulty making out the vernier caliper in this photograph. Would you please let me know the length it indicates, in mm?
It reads 12.0 mm
